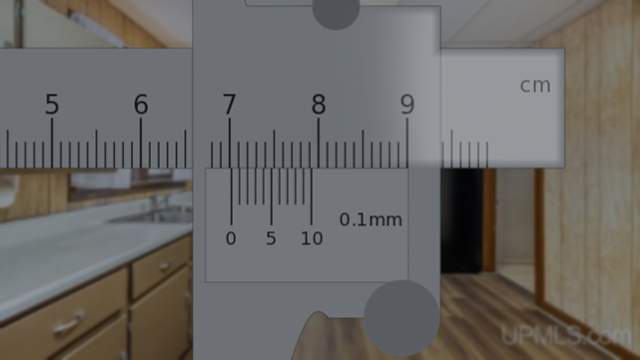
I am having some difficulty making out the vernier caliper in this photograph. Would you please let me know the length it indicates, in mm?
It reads 70.2 mm
